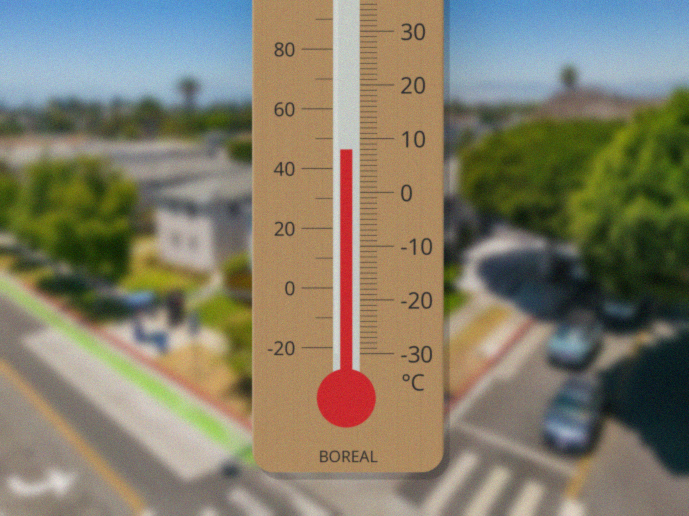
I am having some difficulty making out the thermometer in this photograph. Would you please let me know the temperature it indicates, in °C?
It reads 8 °C
